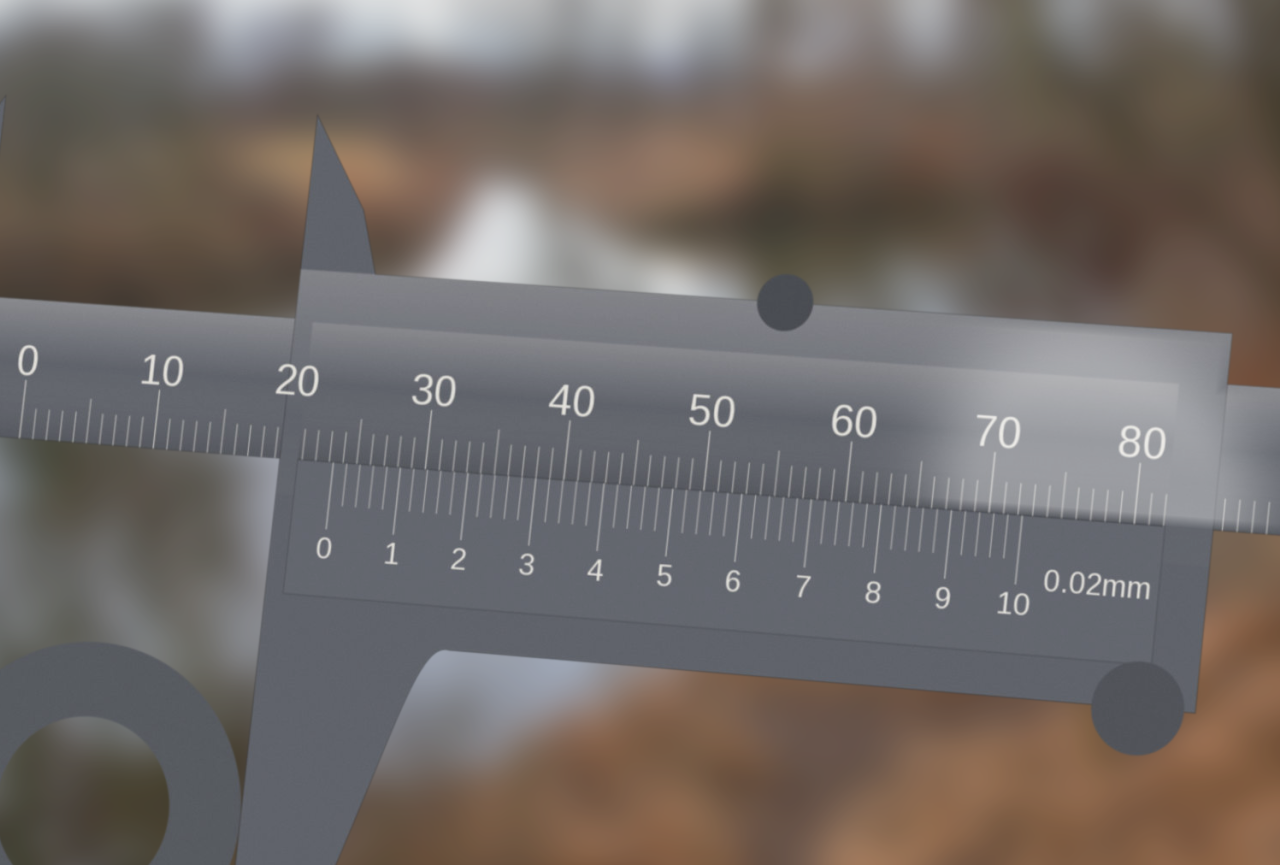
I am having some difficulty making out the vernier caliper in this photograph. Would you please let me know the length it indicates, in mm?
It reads 23.3 mm
